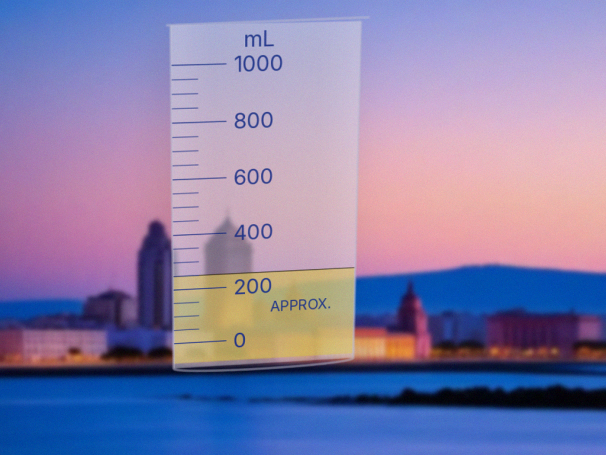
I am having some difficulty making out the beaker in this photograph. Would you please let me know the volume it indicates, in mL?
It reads 250 mL
